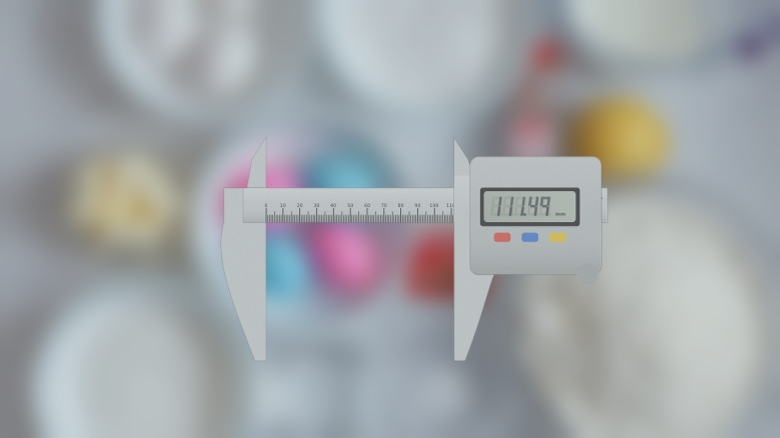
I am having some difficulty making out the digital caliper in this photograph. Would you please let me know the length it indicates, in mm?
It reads 111.49 mm
